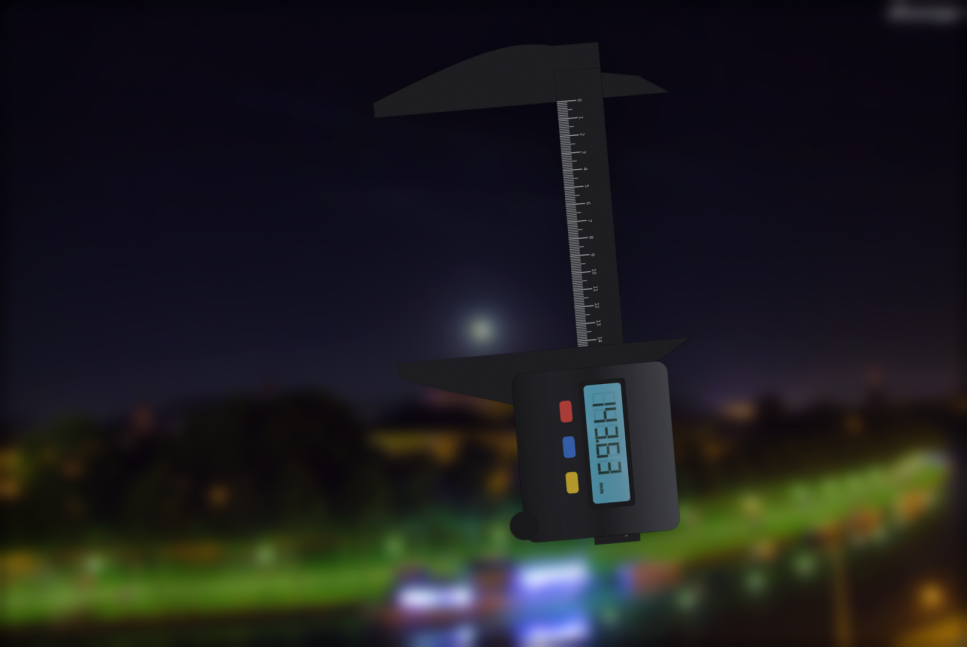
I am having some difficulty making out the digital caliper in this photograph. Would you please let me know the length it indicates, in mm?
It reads 143.63 mm
